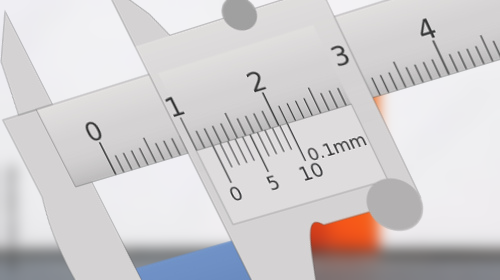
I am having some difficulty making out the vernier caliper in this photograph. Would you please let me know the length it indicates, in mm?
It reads 12.0 mm
